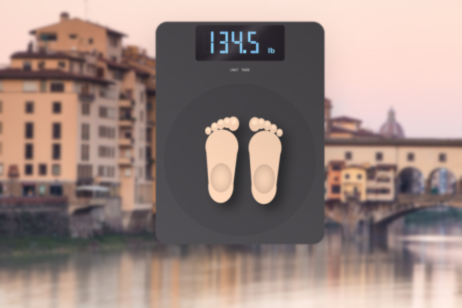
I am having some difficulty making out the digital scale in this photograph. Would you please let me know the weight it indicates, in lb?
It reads 134.5 lb
